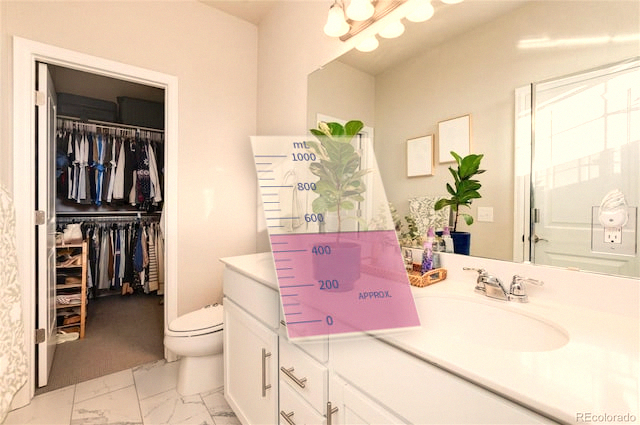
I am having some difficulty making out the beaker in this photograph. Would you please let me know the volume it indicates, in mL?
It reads 500 mL
